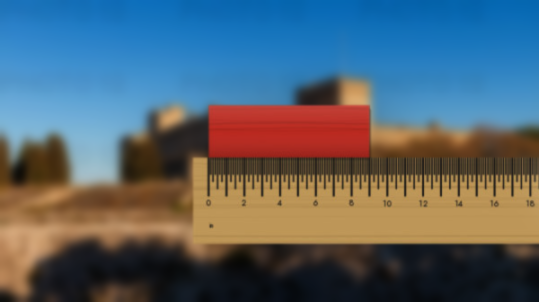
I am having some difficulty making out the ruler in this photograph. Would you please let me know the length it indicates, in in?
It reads 9 in
